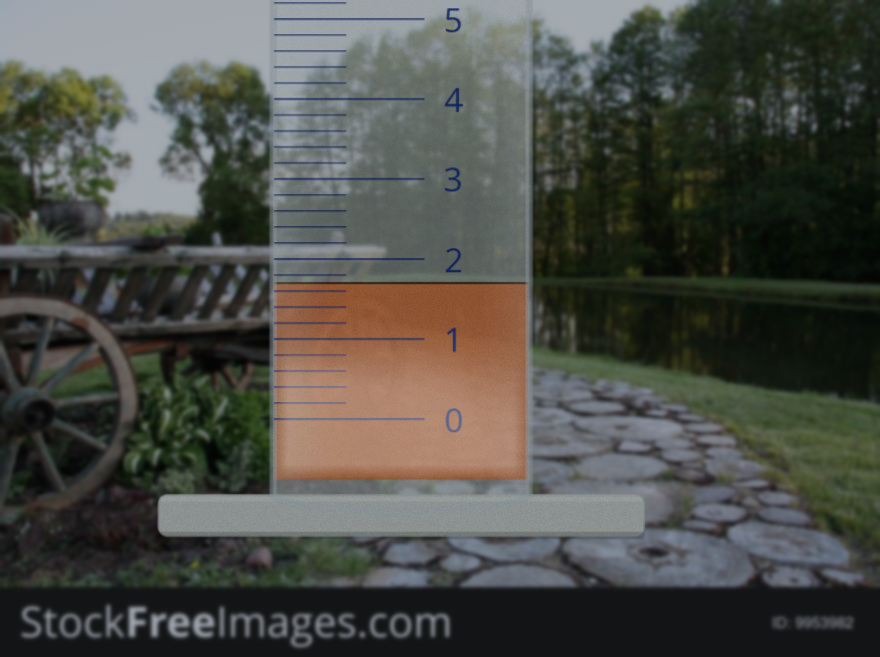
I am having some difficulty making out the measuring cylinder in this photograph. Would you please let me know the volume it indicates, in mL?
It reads 1.7 mL
